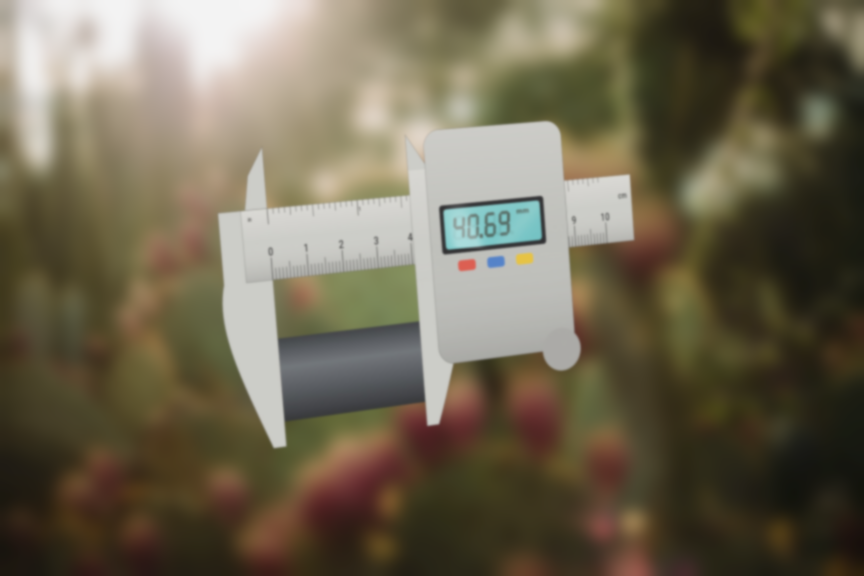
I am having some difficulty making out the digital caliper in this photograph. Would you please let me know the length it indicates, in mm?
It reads 40.69 mm
